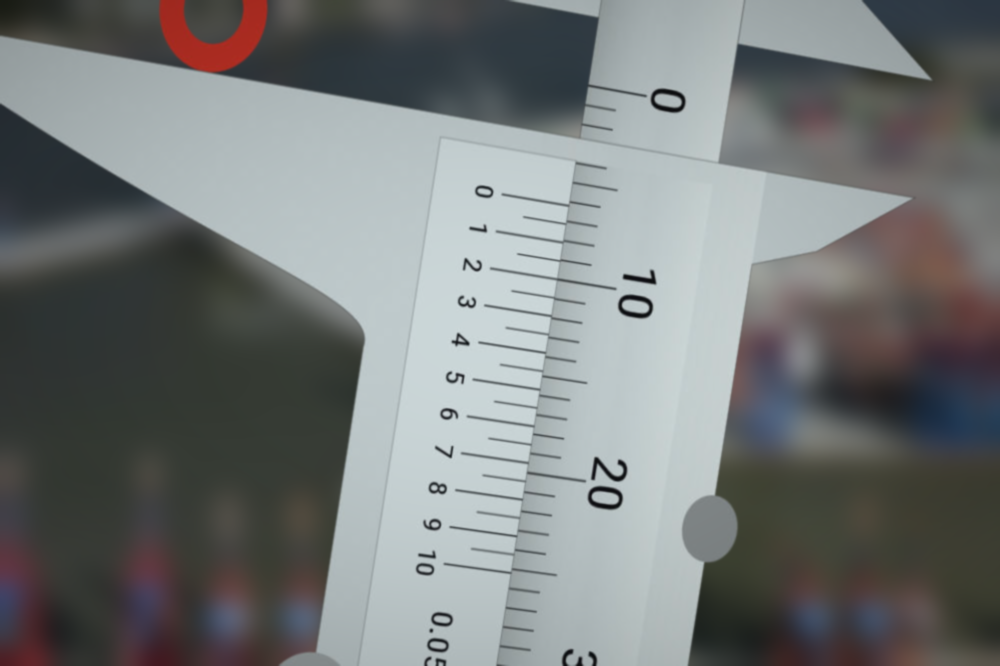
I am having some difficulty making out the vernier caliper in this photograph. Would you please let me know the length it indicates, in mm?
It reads 6.2 mm
